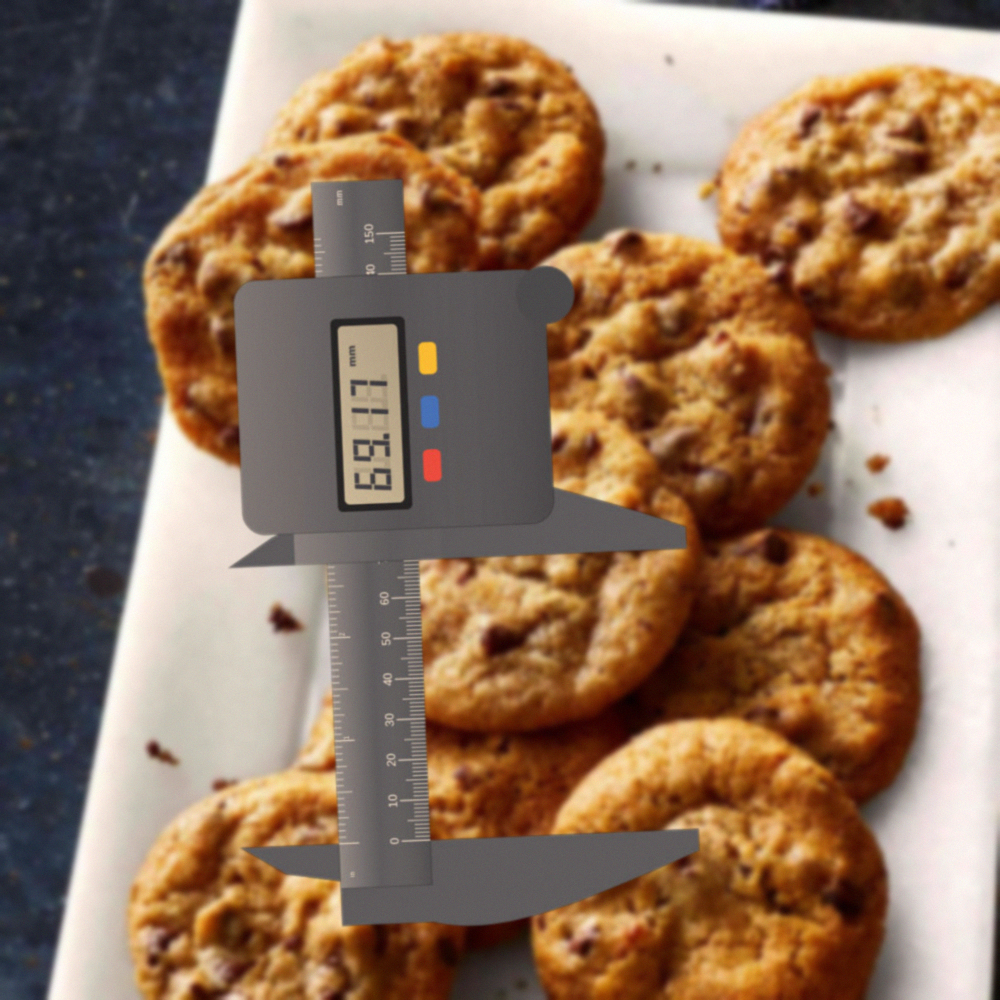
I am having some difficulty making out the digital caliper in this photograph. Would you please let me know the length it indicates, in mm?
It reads 69.17 mm
